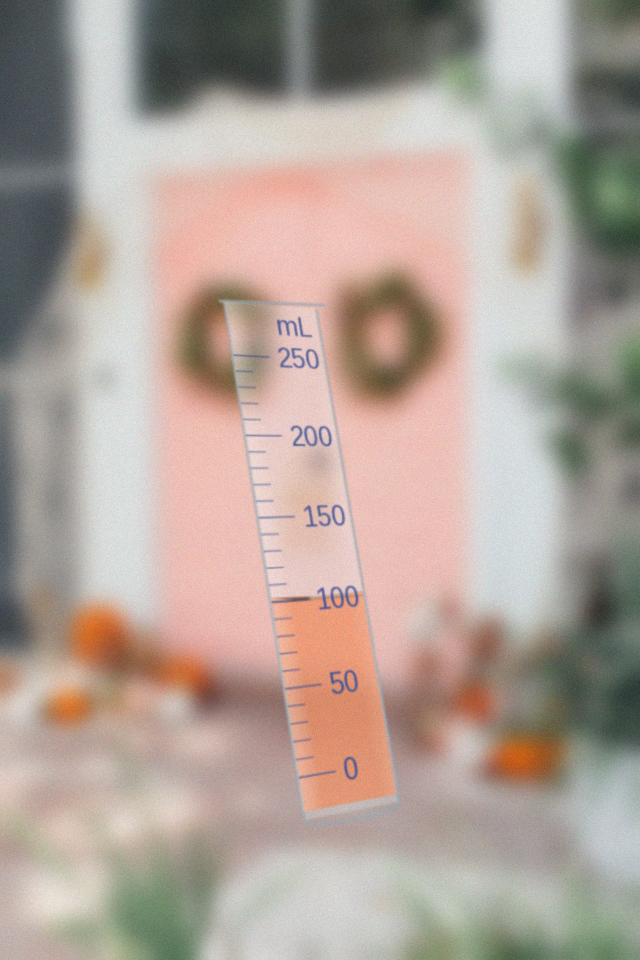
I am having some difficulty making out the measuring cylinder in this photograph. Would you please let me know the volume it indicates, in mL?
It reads 100 mL
